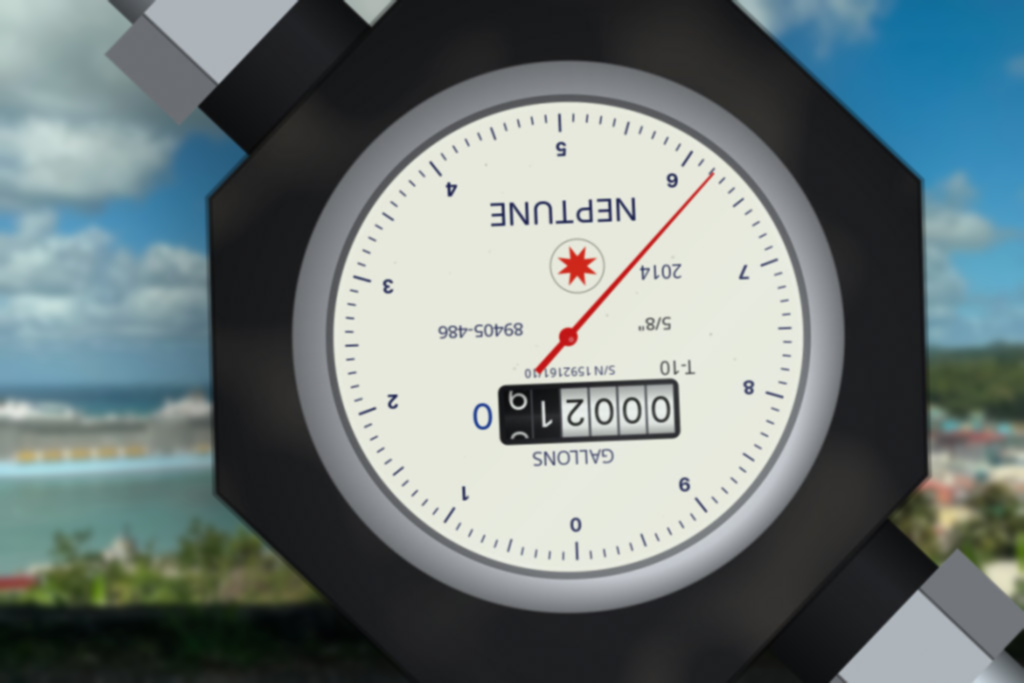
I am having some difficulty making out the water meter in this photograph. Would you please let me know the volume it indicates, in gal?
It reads 2186.2 gal
